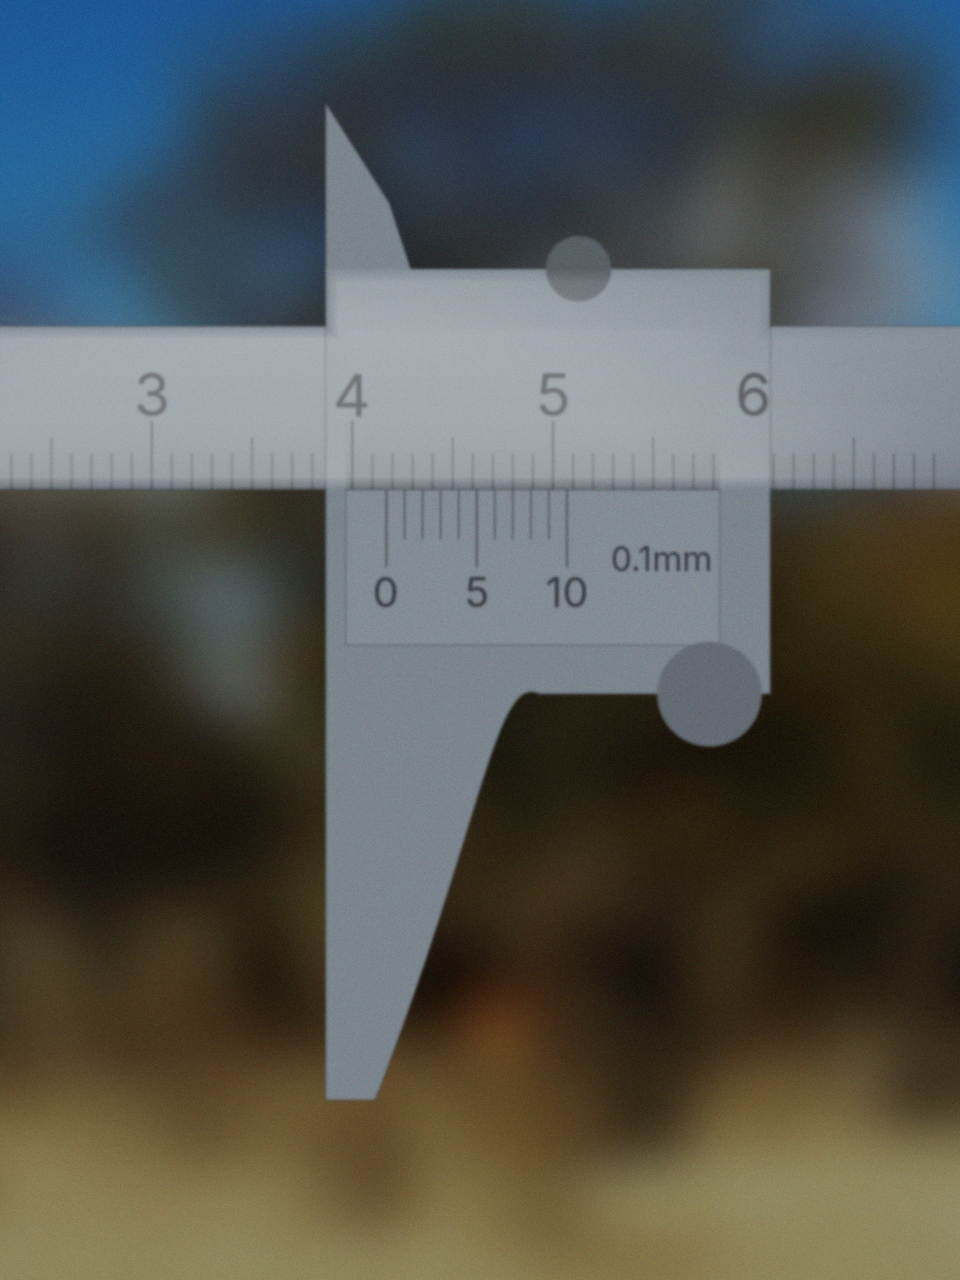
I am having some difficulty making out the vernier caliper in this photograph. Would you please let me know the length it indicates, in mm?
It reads 41.7 mm
